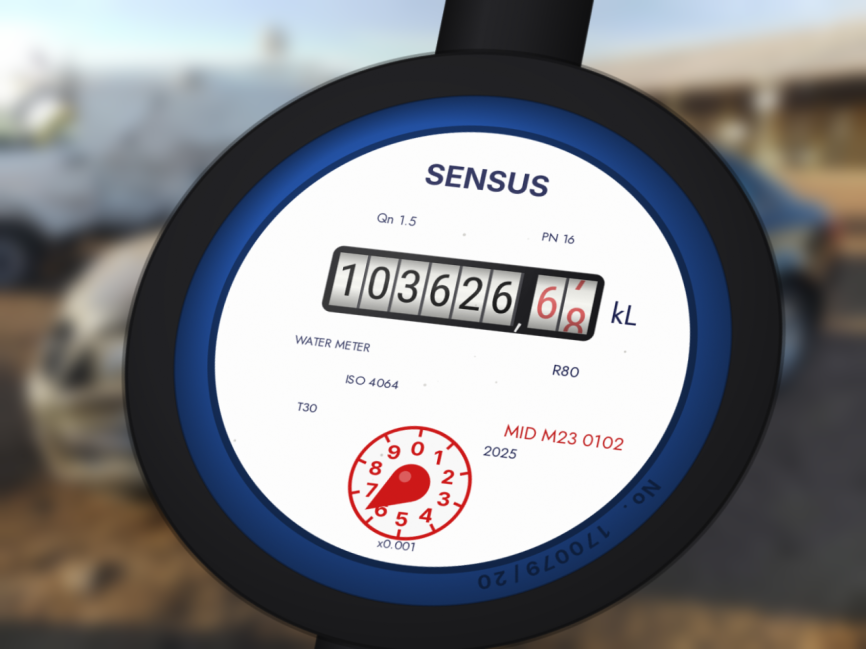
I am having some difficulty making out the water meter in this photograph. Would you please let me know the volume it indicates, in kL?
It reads 103626.676 kL
